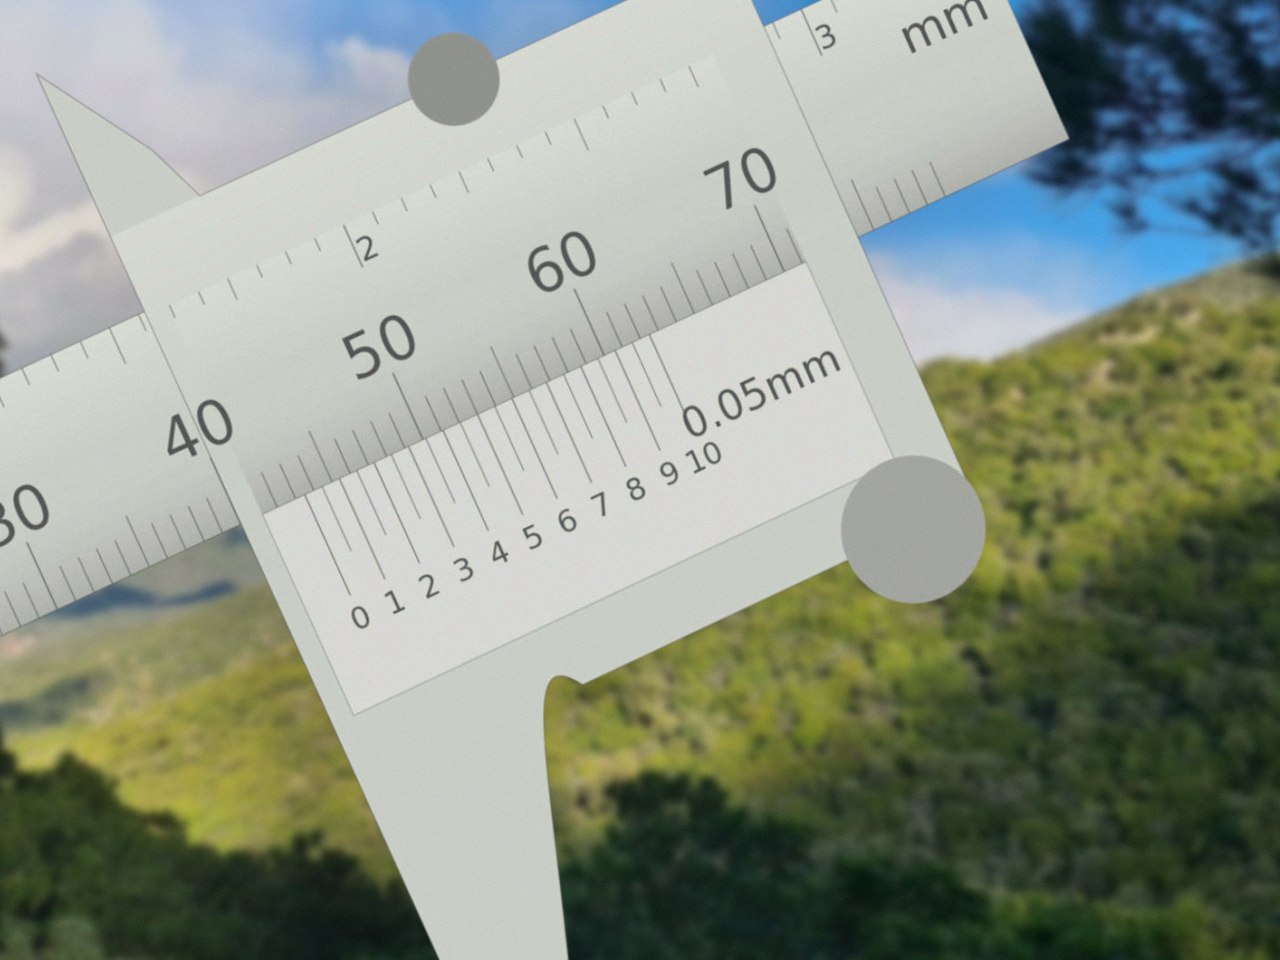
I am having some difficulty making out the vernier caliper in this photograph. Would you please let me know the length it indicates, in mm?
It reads 43.5 mm
